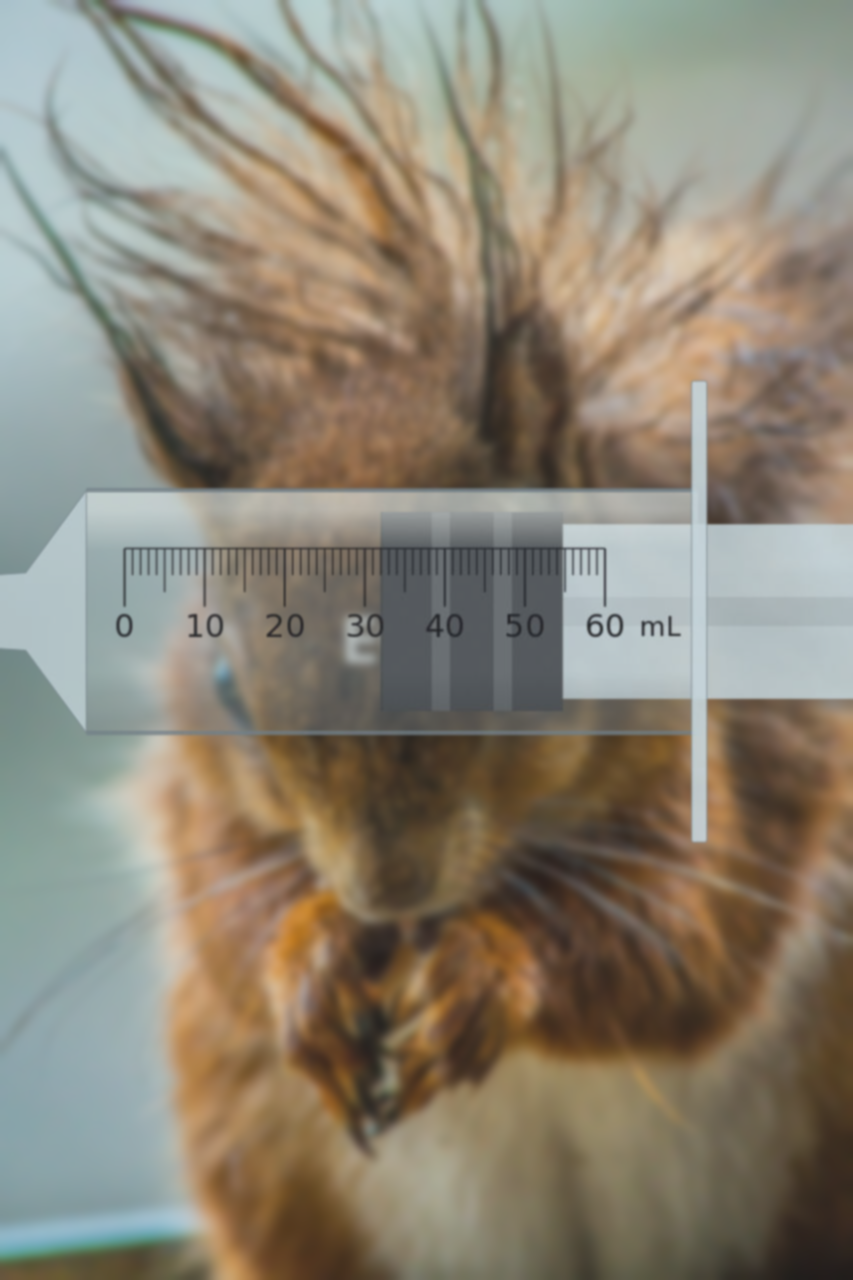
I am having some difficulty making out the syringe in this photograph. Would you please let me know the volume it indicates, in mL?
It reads 32 mL
